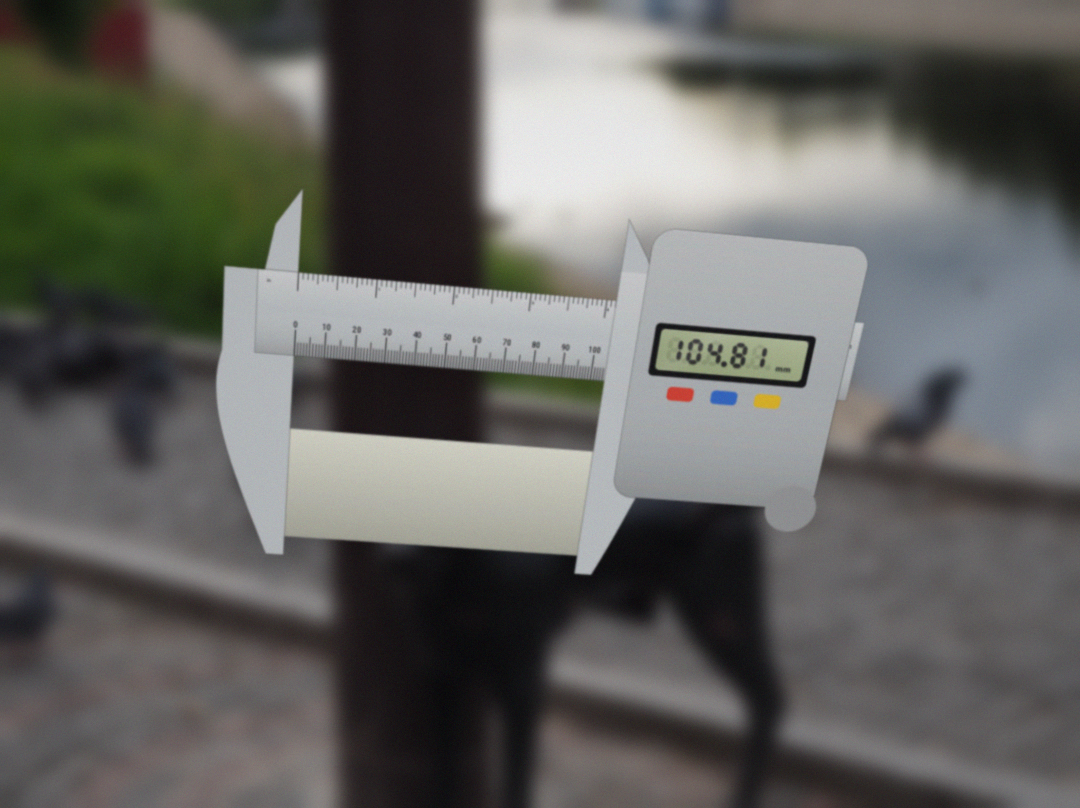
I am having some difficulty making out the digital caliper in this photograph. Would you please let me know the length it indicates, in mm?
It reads 104.81 mm
